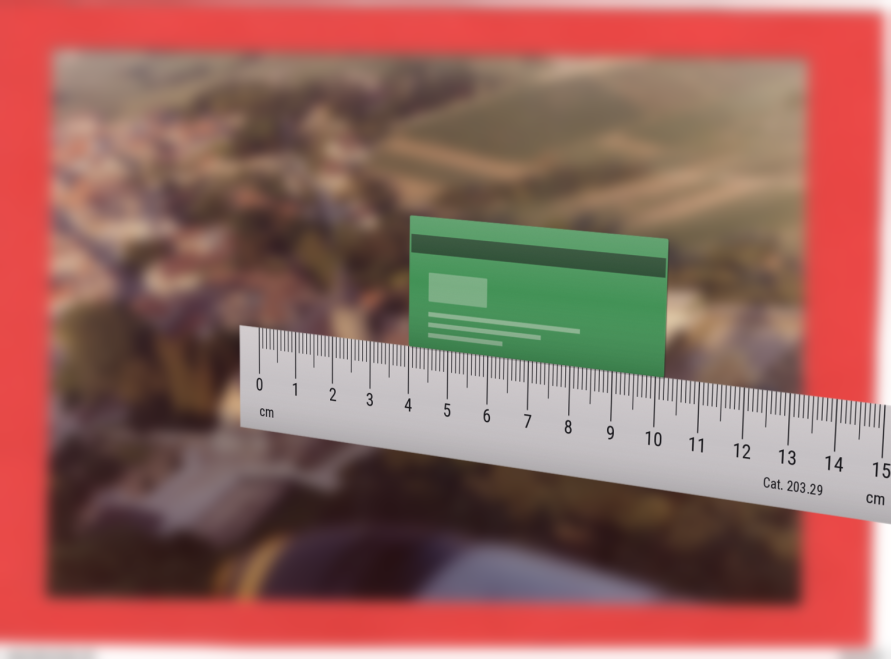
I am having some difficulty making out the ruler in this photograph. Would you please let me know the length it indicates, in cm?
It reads 6.2 cm
